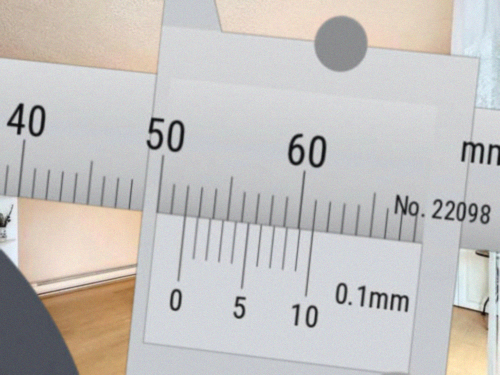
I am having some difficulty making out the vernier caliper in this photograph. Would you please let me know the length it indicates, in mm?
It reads 52.0 mm
